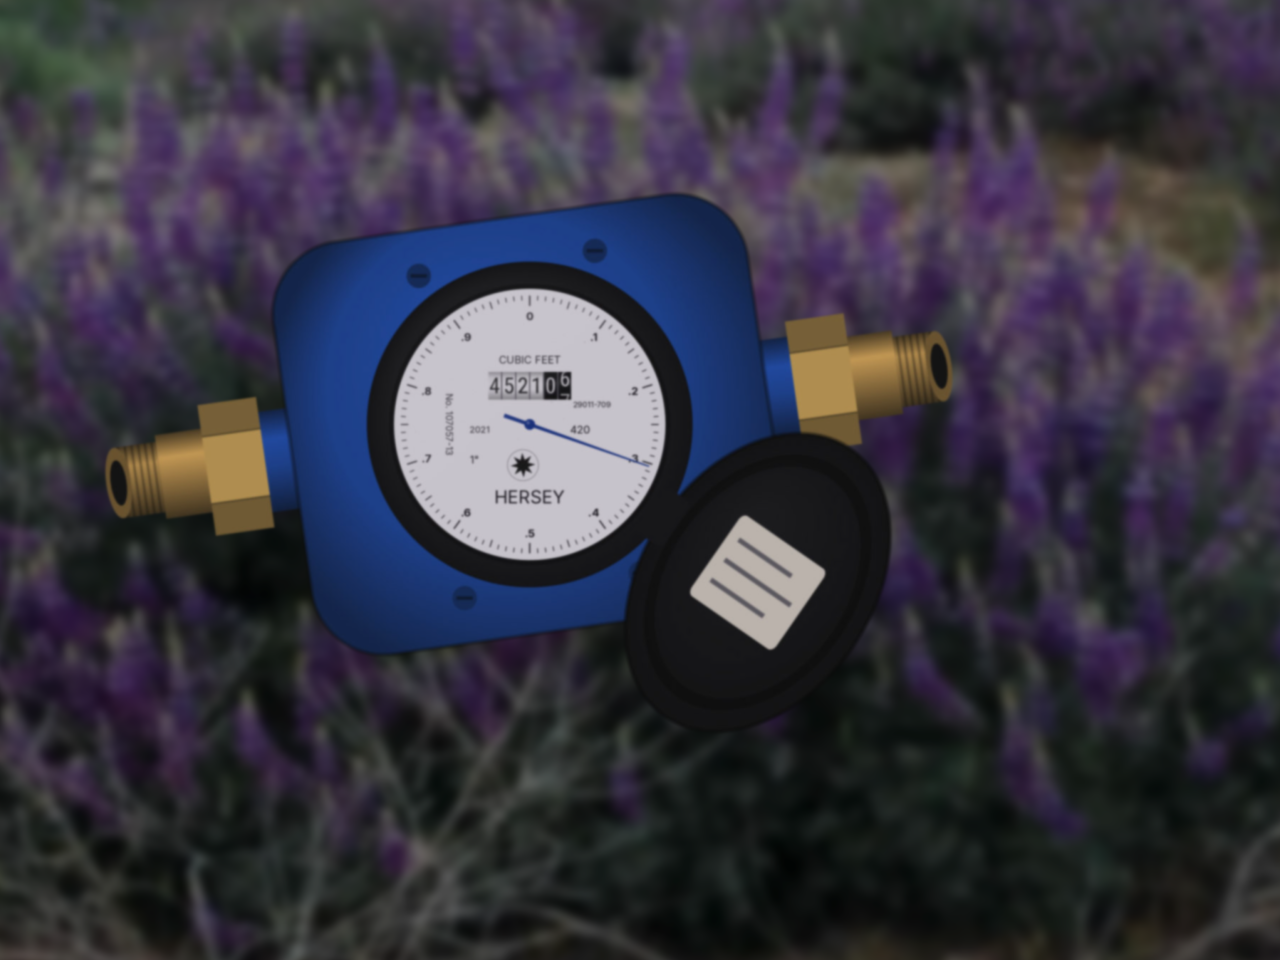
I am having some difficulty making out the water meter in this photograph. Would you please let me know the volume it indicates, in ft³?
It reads 452106.30 ft³
